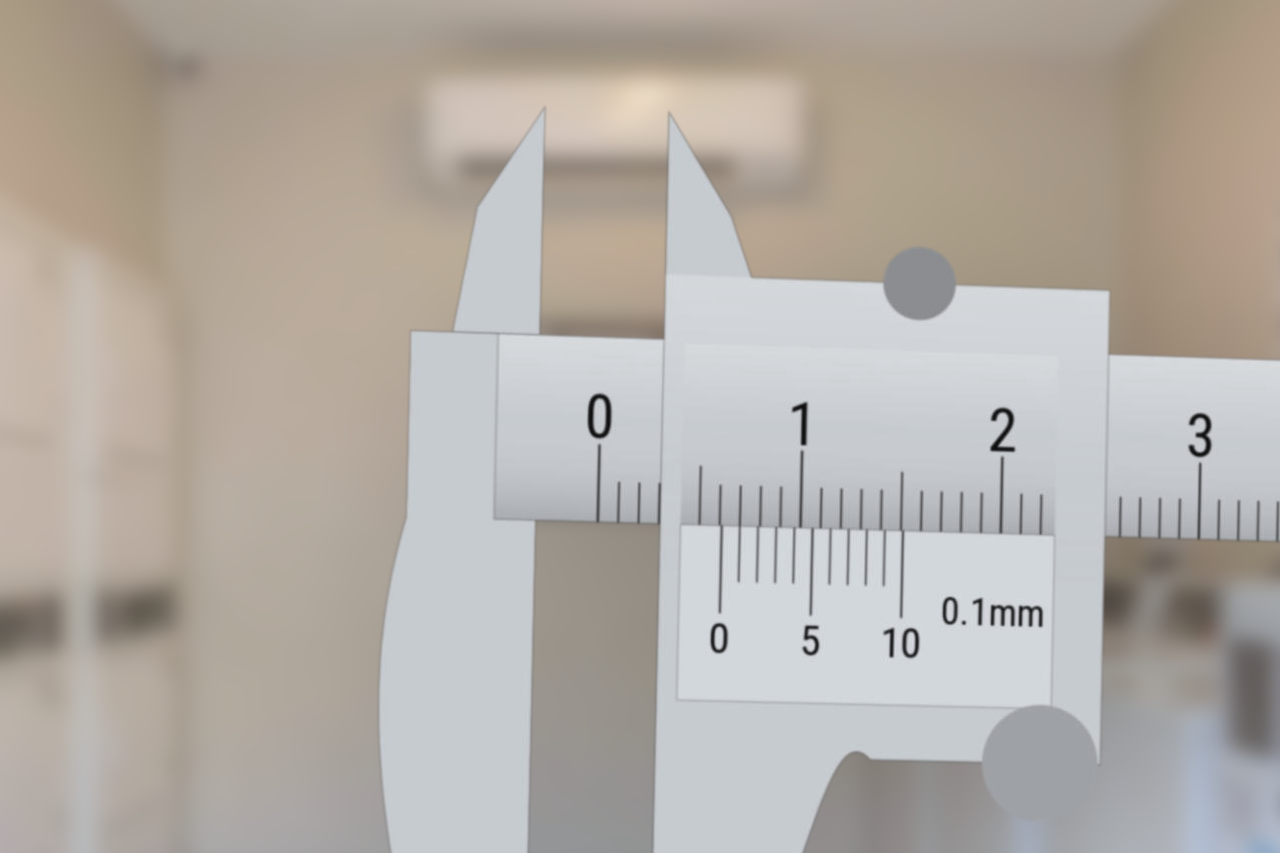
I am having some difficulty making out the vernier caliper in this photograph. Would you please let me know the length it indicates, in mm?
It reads 6.1 mm
